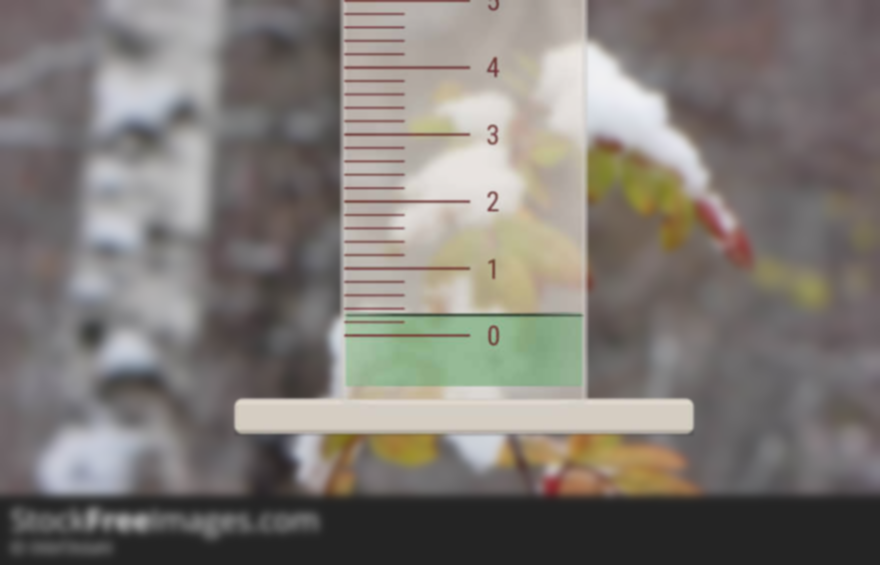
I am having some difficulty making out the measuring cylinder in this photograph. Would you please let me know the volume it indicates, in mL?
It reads 0.3 mL
